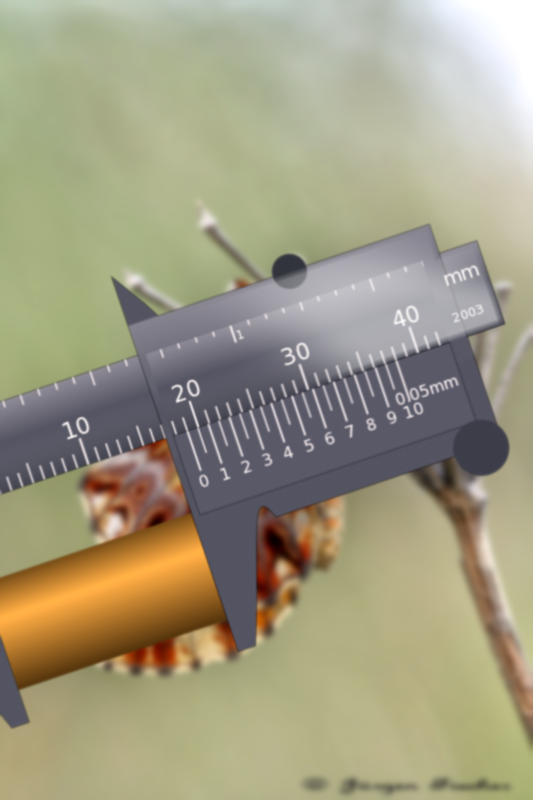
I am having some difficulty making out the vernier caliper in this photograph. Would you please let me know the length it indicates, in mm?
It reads 19.0 mm
